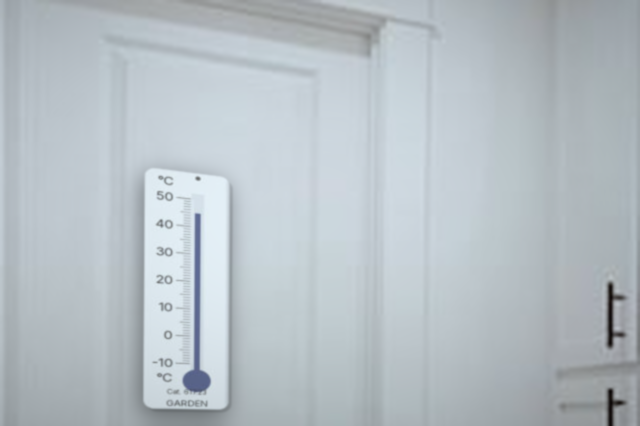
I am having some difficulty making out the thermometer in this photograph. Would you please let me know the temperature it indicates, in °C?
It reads 45 °C
